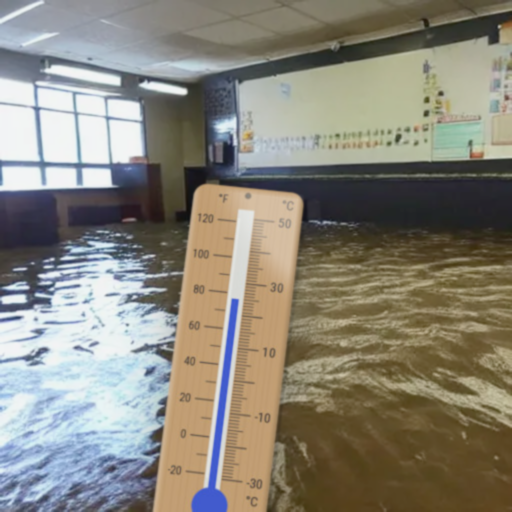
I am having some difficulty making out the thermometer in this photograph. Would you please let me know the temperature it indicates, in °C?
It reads 25 °C
